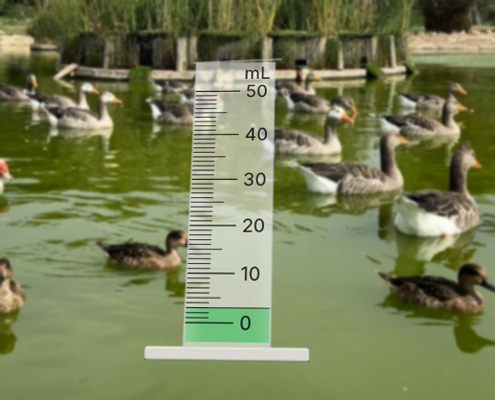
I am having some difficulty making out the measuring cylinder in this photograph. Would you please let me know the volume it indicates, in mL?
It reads 3 mL
